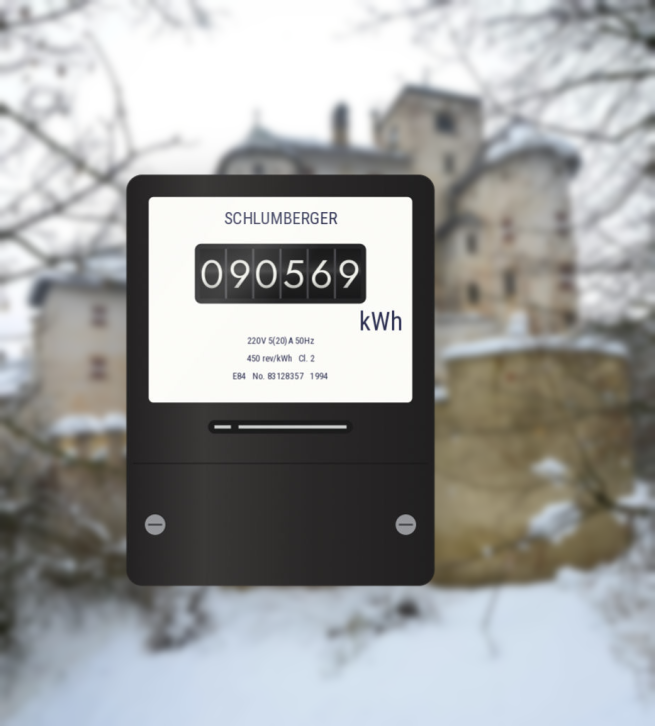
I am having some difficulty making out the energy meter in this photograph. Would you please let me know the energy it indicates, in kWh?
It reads 90569 kWh
